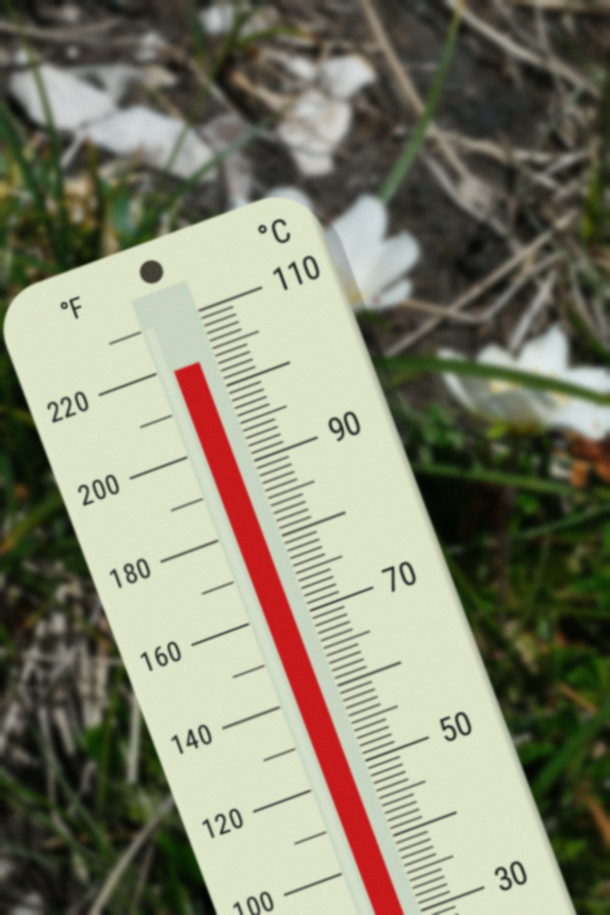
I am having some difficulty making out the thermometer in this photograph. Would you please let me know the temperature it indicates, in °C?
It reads 104 °C
